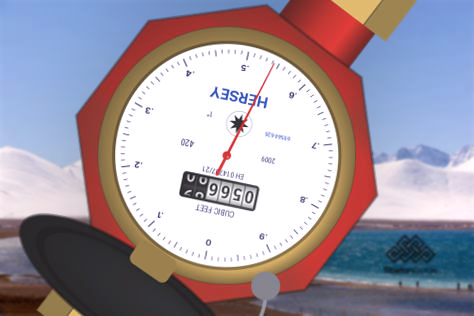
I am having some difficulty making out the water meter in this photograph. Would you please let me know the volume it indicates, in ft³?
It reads 56689.54 ft³
